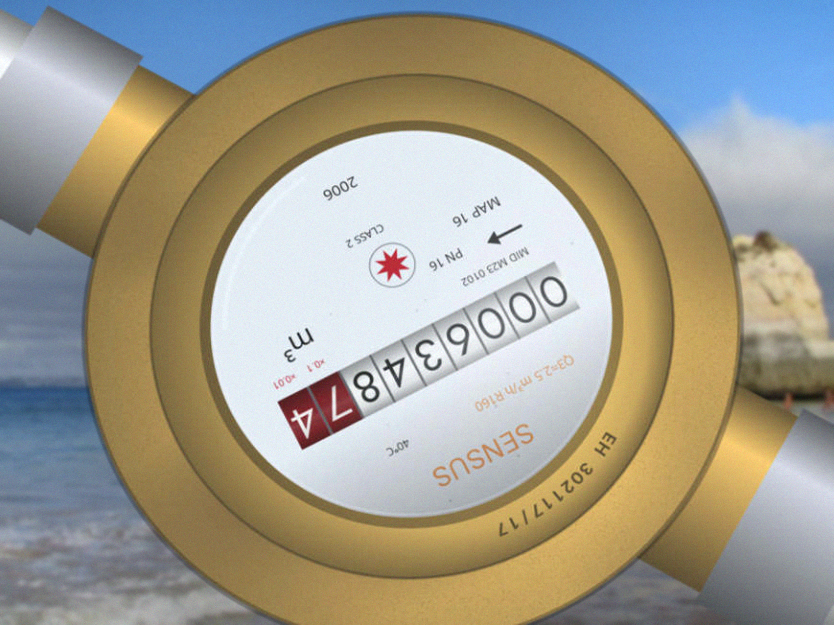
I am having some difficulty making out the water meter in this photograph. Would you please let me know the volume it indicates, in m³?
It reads 6348.74 m³
